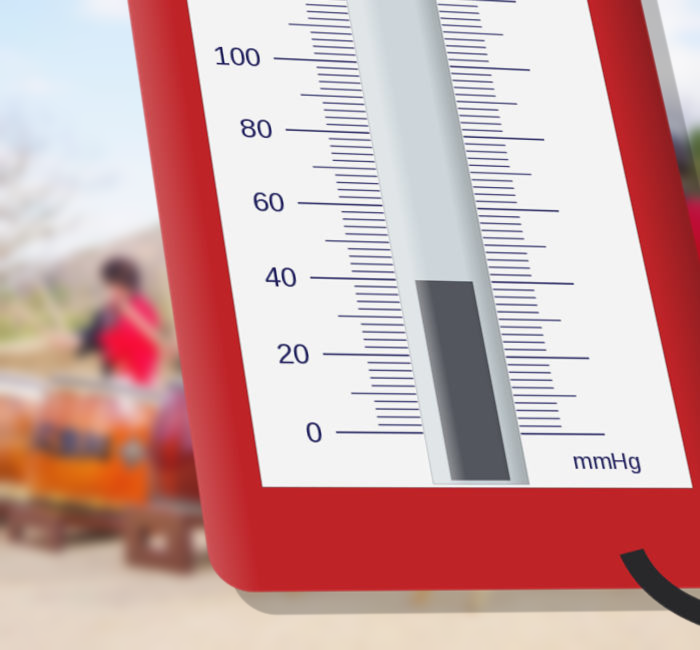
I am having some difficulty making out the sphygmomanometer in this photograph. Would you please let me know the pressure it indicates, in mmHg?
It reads 40 mmHg
